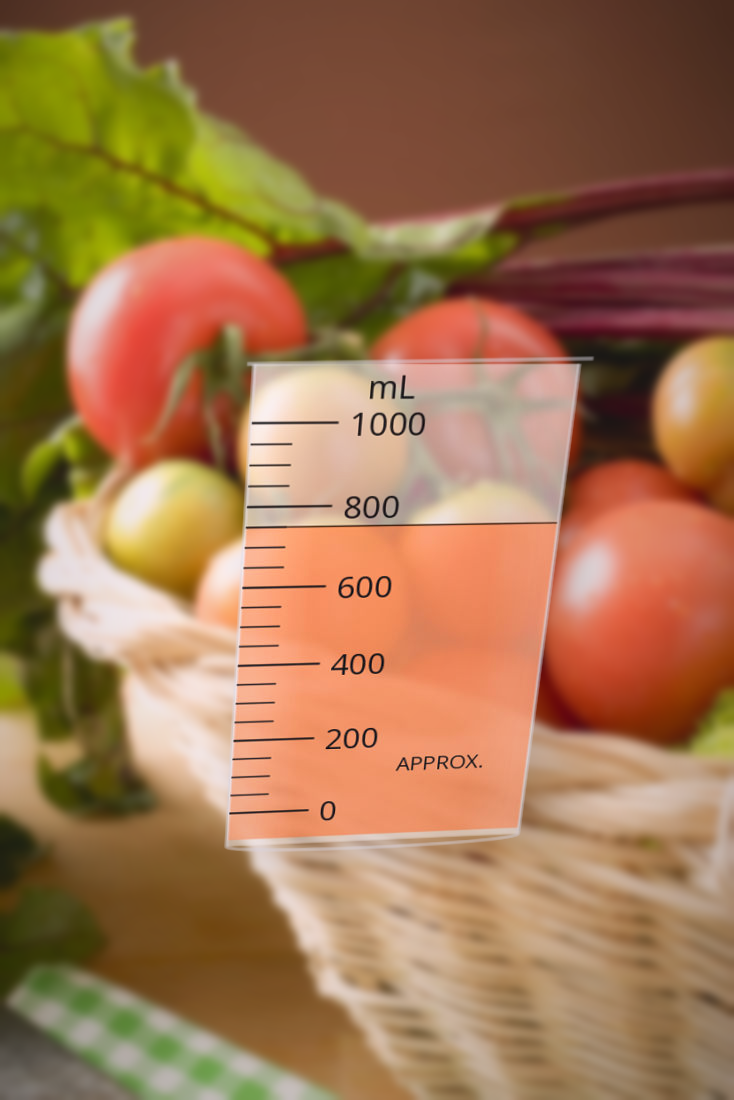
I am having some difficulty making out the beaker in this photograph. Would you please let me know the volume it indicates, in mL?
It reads 750 mL
